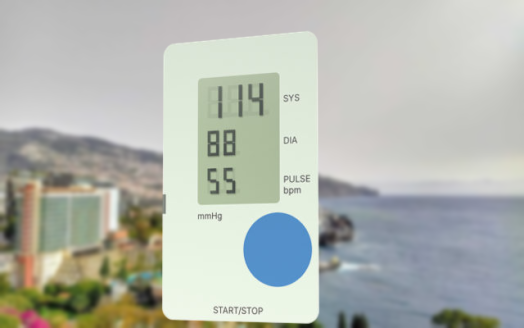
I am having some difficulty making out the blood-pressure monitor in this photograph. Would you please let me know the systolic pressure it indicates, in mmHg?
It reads 114 mmHg
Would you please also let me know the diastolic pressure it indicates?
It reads 88 mmHg
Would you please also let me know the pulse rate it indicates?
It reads 55 bpm
